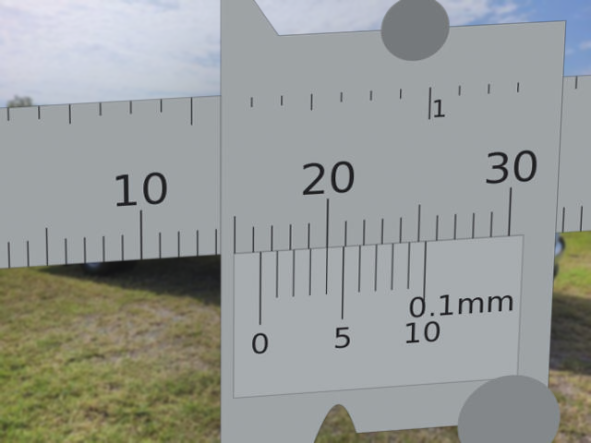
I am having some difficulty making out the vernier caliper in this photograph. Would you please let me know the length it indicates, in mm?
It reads 16.4 mm
